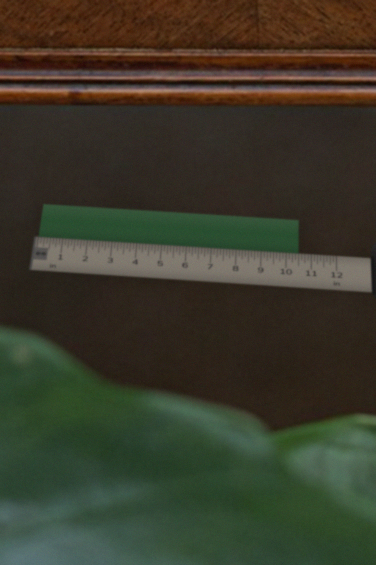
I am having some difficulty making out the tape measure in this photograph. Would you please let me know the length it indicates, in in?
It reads 10.5 in
